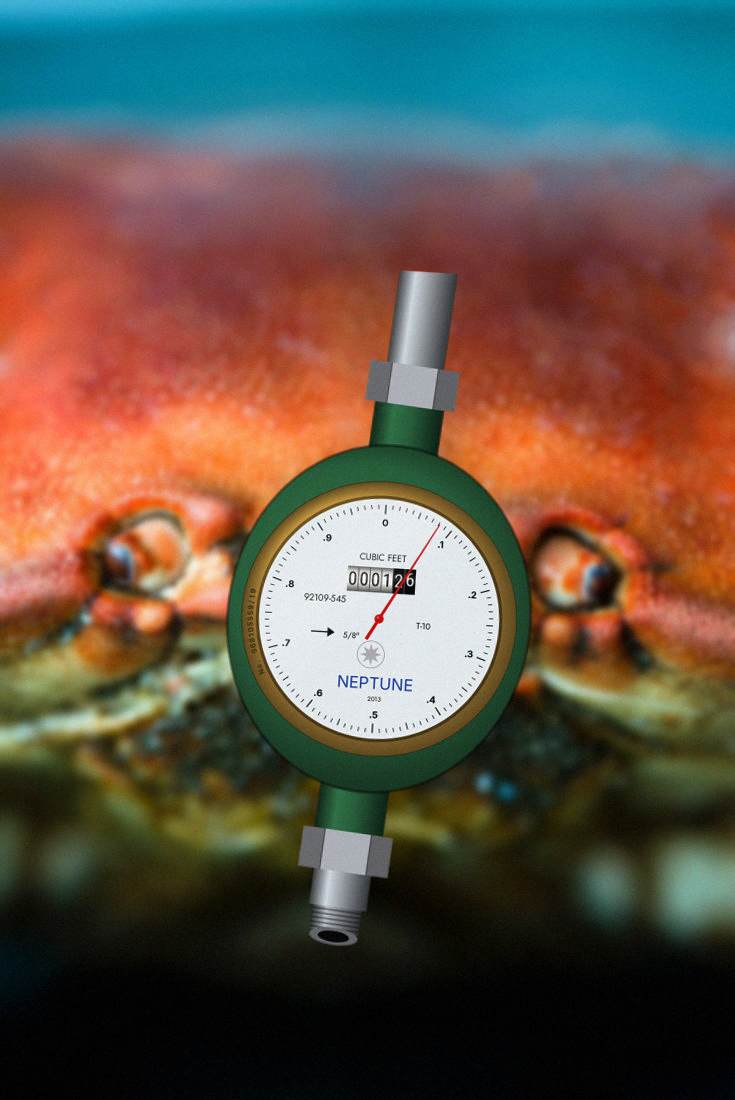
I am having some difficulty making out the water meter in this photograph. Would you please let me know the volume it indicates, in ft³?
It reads 126.08 ft³
